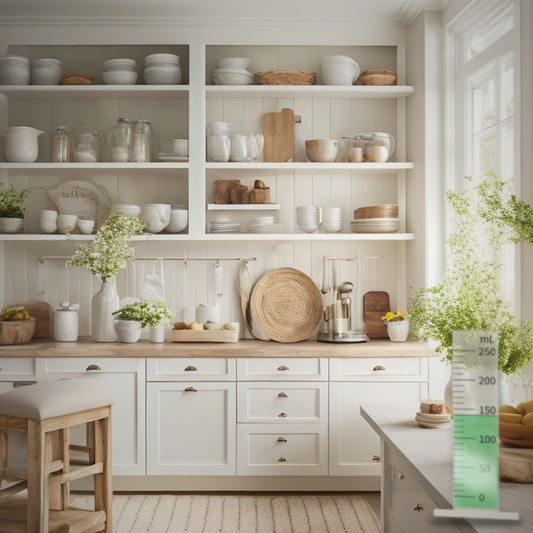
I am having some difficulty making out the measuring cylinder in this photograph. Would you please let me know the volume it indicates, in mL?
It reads 140 mL
